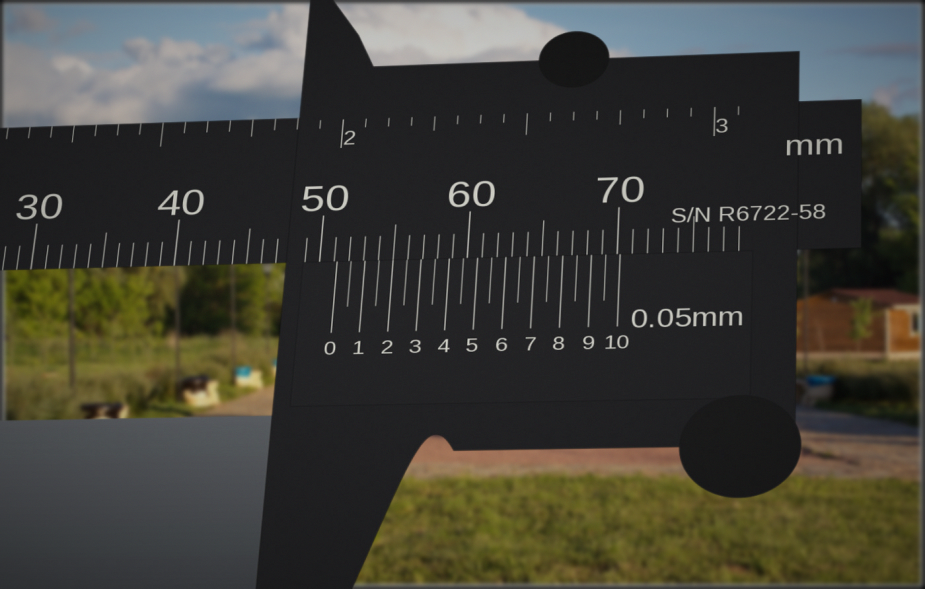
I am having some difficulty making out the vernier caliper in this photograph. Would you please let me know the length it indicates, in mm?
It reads 51.2 mm
